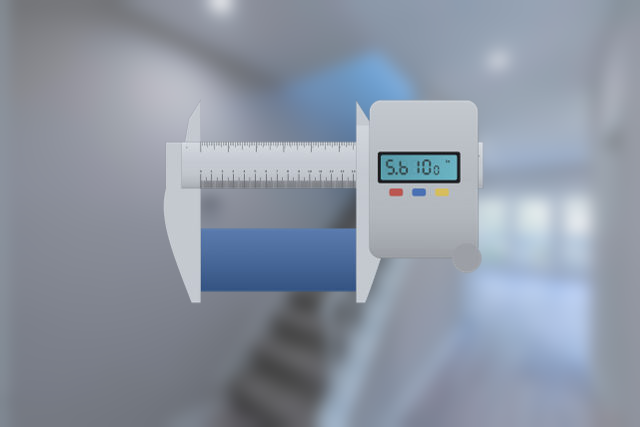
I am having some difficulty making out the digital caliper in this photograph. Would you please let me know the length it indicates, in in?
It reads 5.6100 in
